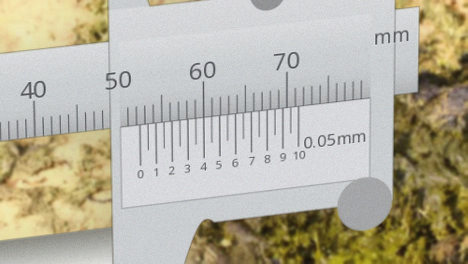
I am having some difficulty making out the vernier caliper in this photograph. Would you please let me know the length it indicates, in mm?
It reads 52.4 mm
